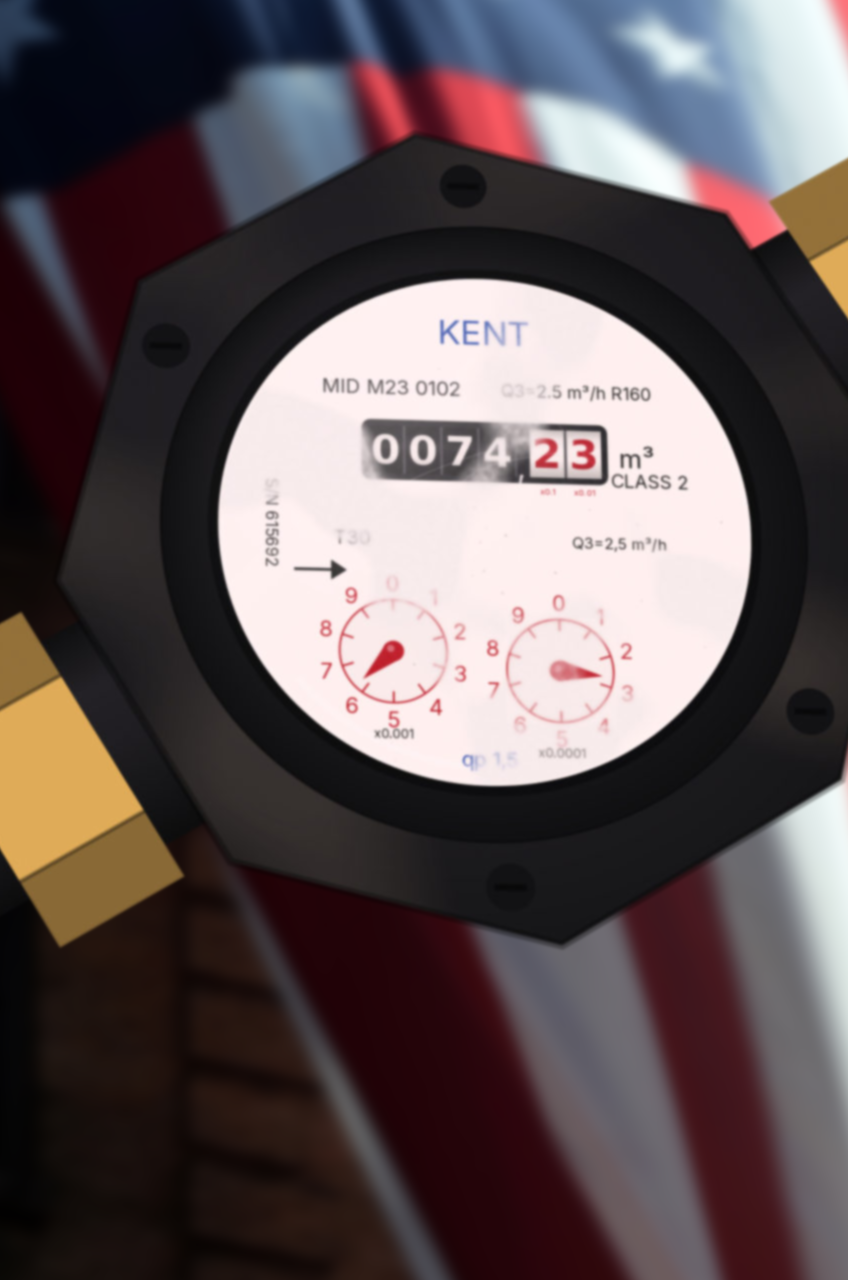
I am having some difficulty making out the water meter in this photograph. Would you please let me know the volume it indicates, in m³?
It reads 74.2362 m³
